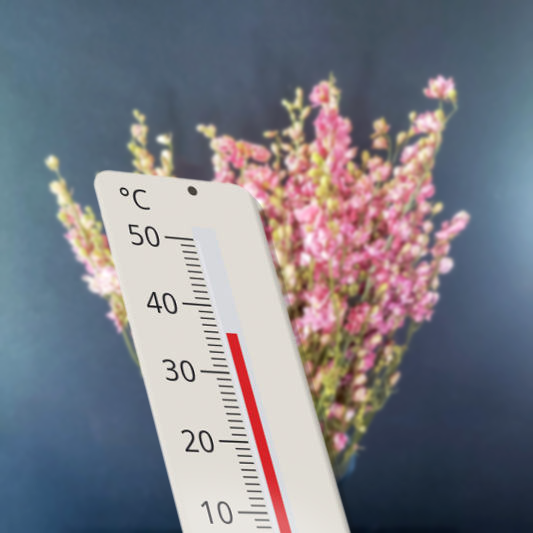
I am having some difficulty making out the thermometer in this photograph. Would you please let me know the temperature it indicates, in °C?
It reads 36 °C
